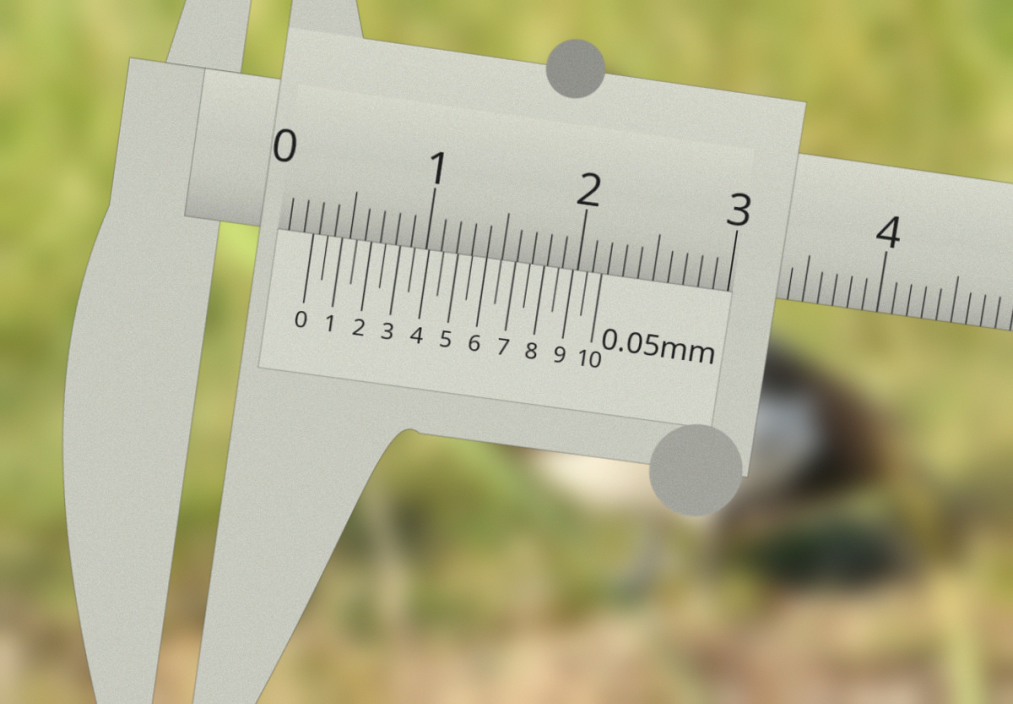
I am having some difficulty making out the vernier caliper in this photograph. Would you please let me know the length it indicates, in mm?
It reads 2.6 mm
